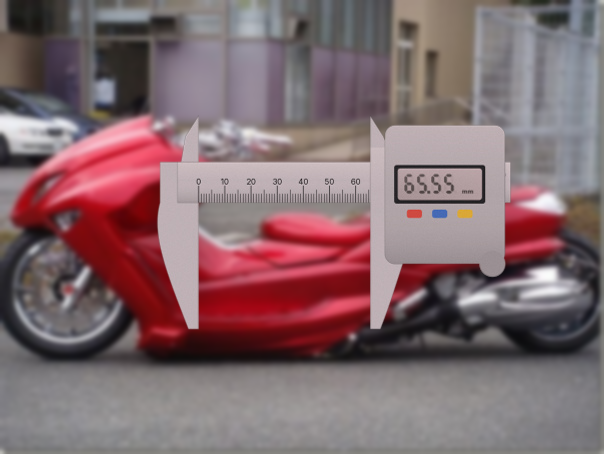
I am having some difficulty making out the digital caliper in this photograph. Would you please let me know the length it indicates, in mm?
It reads 65.55 mm
